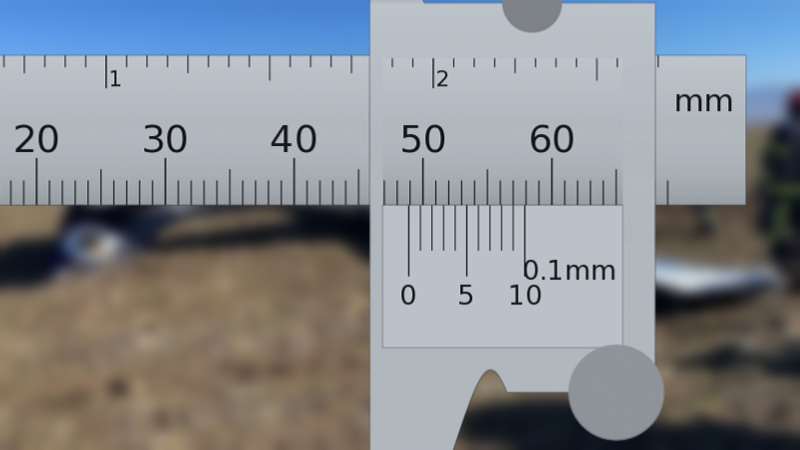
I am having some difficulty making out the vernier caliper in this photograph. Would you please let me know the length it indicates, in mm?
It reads 48.9 mm
